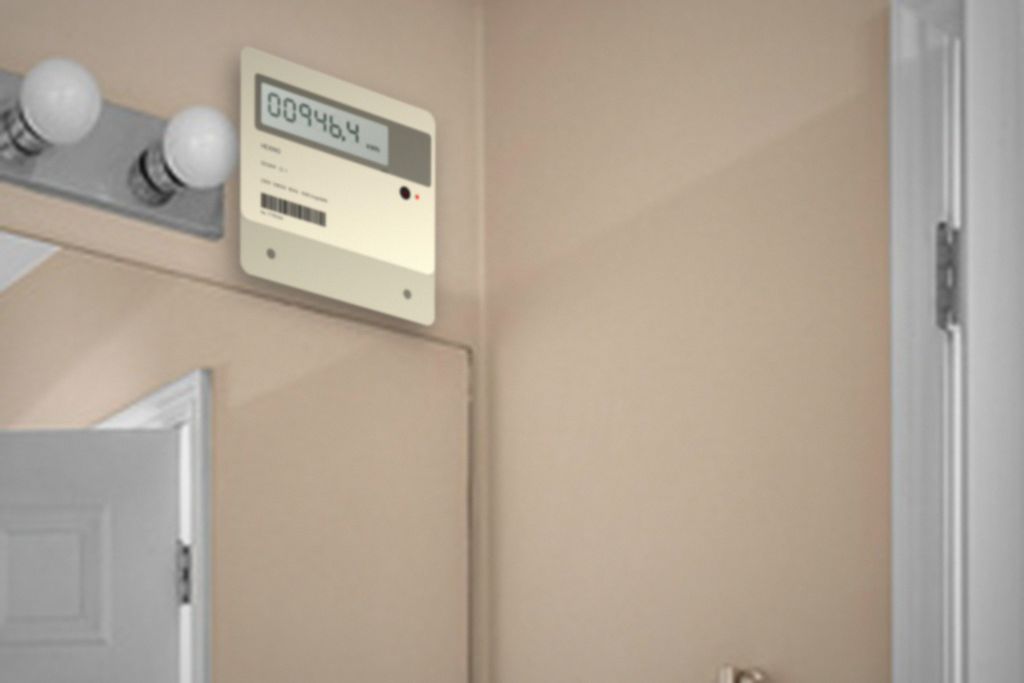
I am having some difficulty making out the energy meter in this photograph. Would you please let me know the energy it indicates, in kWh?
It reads 946.4 kWh
